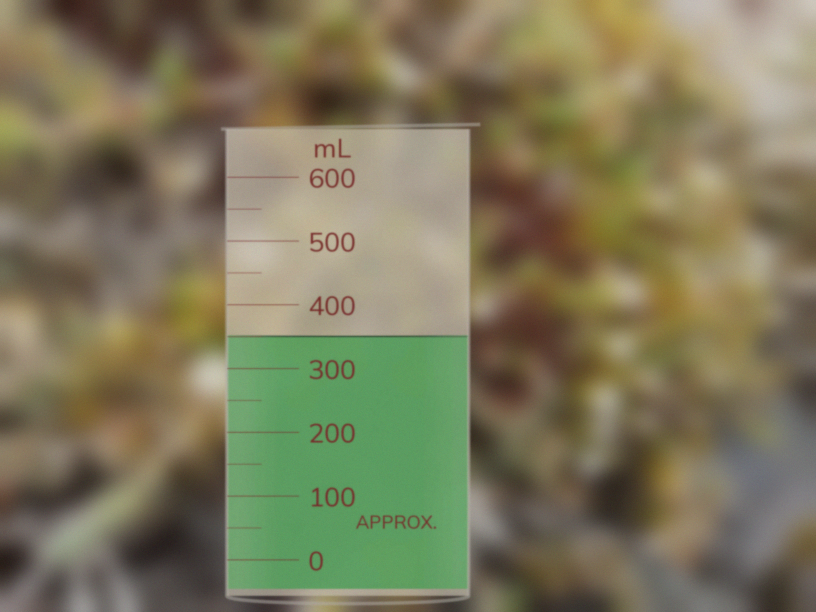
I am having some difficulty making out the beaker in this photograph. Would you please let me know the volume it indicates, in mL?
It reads 350 mL
